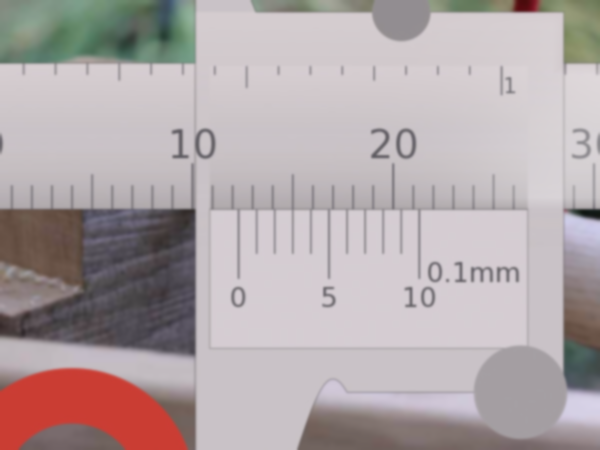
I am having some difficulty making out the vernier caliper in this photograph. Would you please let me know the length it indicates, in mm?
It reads 12.3 mm
